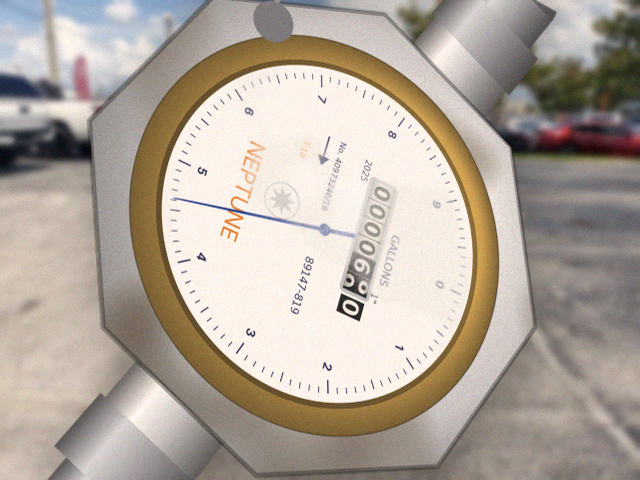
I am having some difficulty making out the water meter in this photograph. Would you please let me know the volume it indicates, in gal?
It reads 684.6 gal
